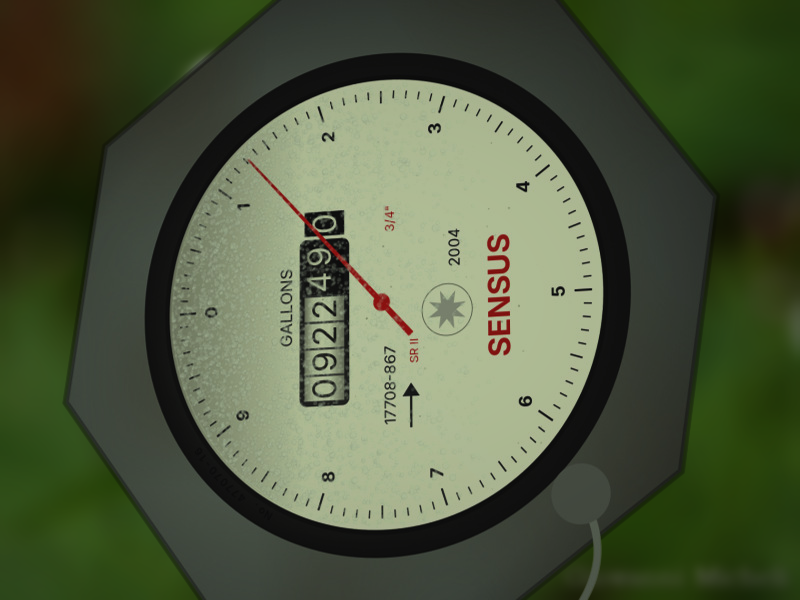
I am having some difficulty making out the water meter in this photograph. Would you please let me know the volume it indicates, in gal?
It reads 922491.3 gal
